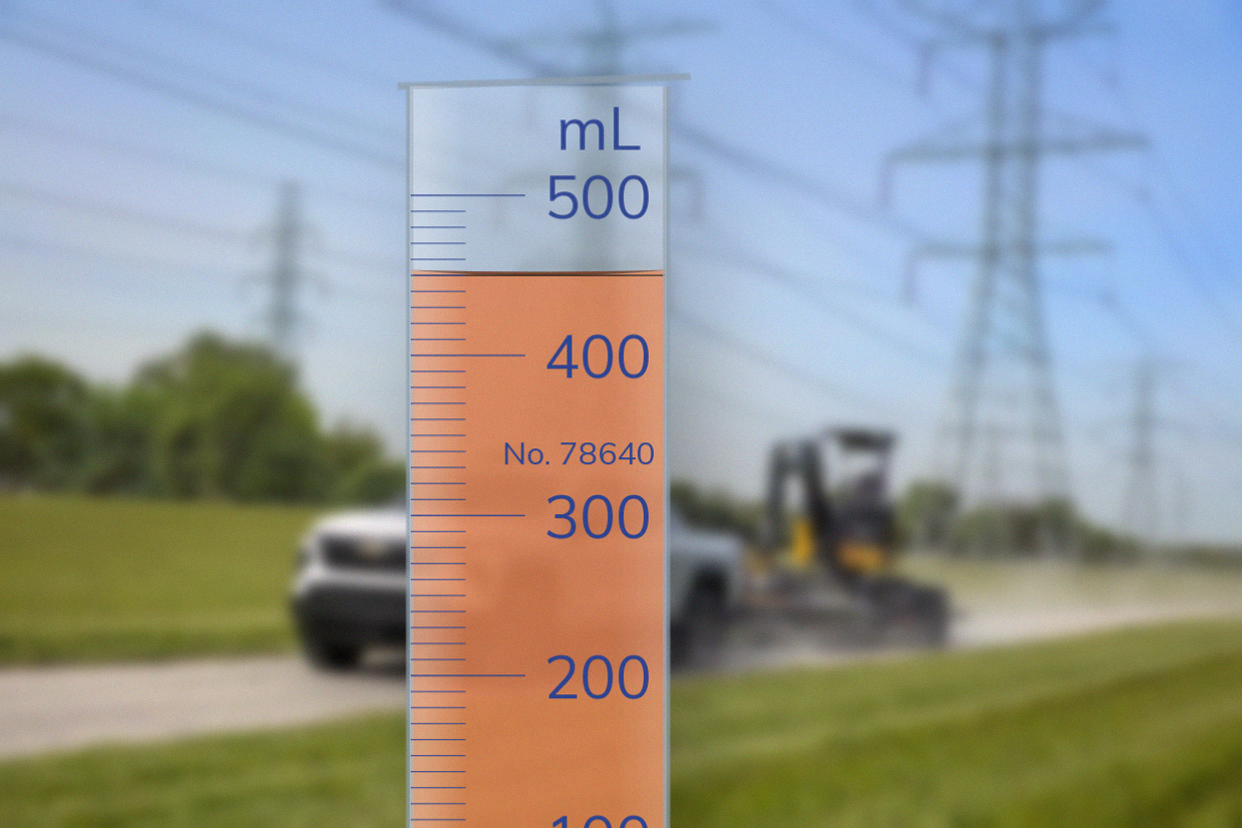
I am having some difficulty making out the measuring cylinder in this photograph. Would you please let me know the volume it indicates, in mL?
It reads 450 mL
